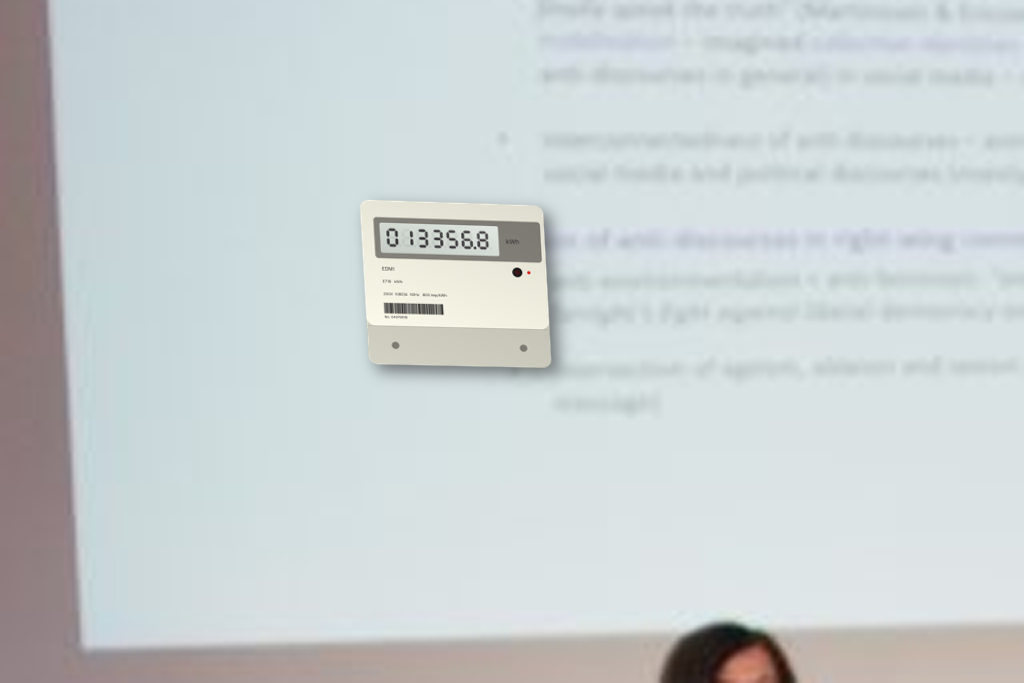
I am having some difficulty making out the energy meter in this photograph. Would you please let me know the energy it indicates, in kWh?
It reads 13356.8 kWh
